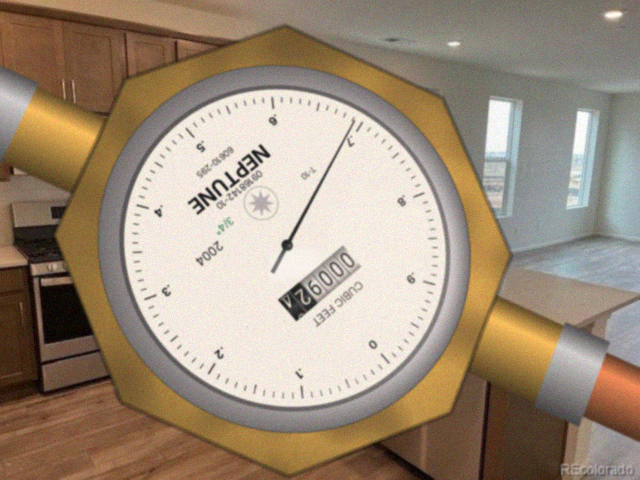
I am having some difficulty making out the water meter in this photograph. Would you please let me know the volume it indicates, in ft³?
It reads 923.69 ft³
